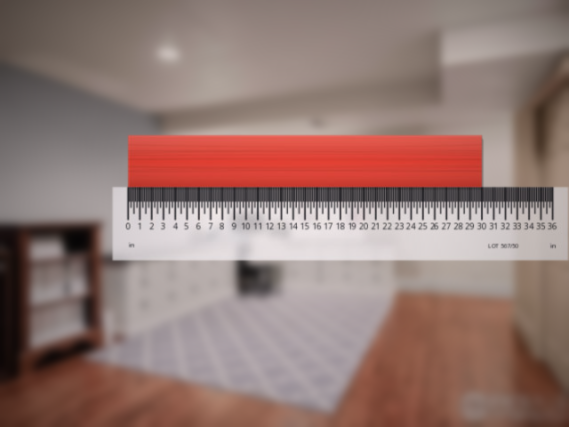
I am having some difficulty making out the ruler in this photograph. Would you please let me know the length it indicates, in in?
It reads 30 in
